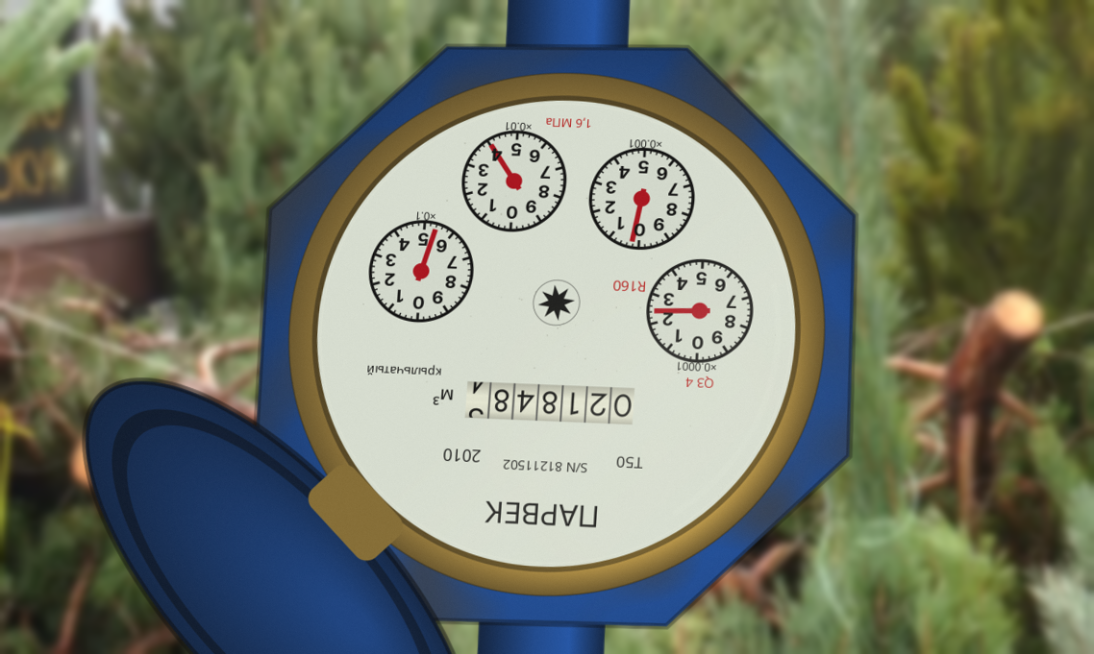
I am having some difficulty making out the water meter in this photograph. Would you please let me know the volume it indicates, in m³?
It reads 218483.5402 m³
